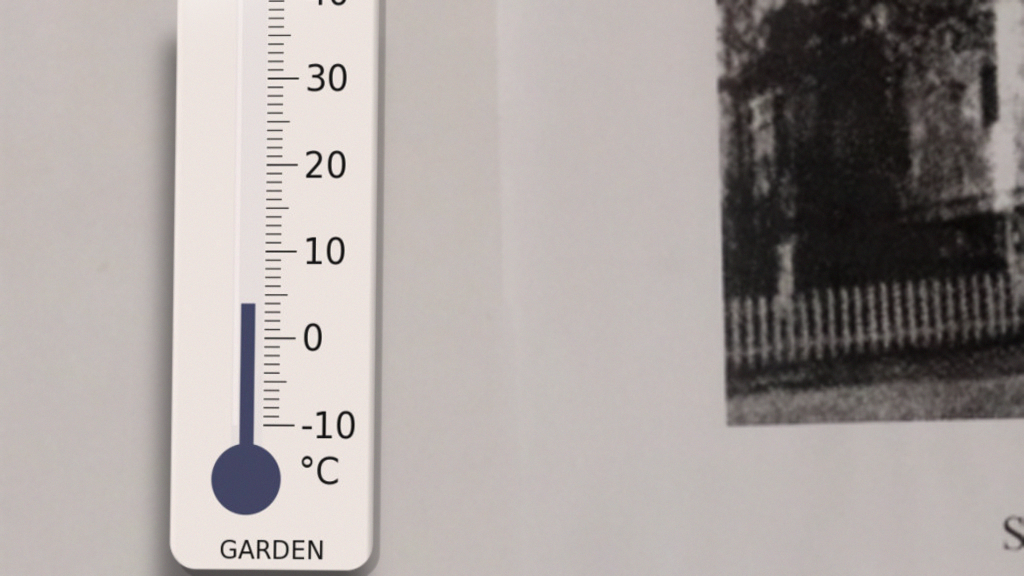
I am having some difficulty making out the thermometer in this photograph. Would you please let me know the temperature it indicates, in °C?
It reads 4 °C
